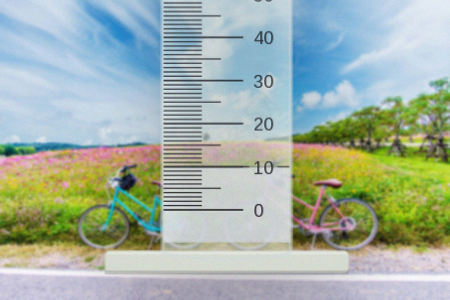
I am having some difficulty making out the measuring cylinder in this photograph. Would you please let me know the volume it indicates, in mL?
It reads 10 mL
